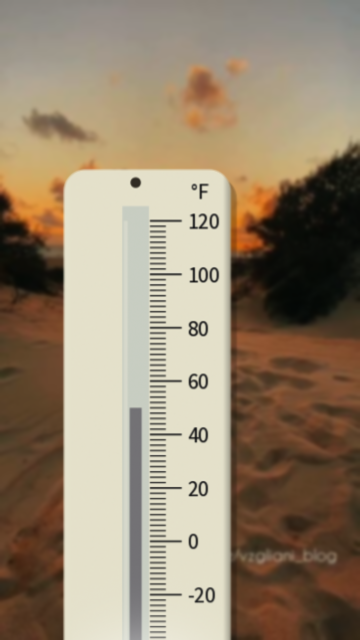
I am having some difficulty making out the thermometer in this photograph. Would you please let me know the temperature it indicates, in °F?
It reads 50 °F
